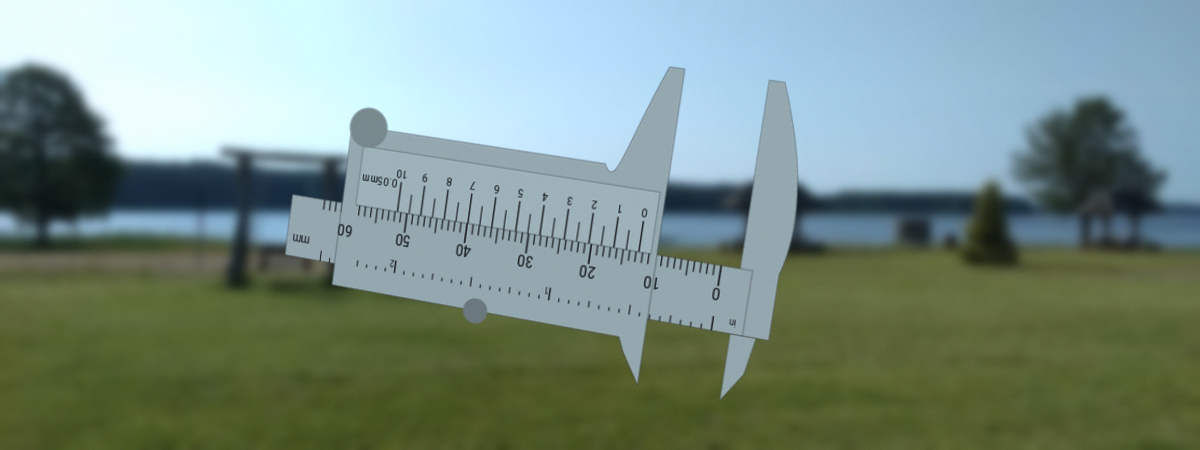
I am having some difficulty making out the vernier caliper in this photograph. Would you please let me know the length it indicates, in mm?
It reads 12.6 mm
